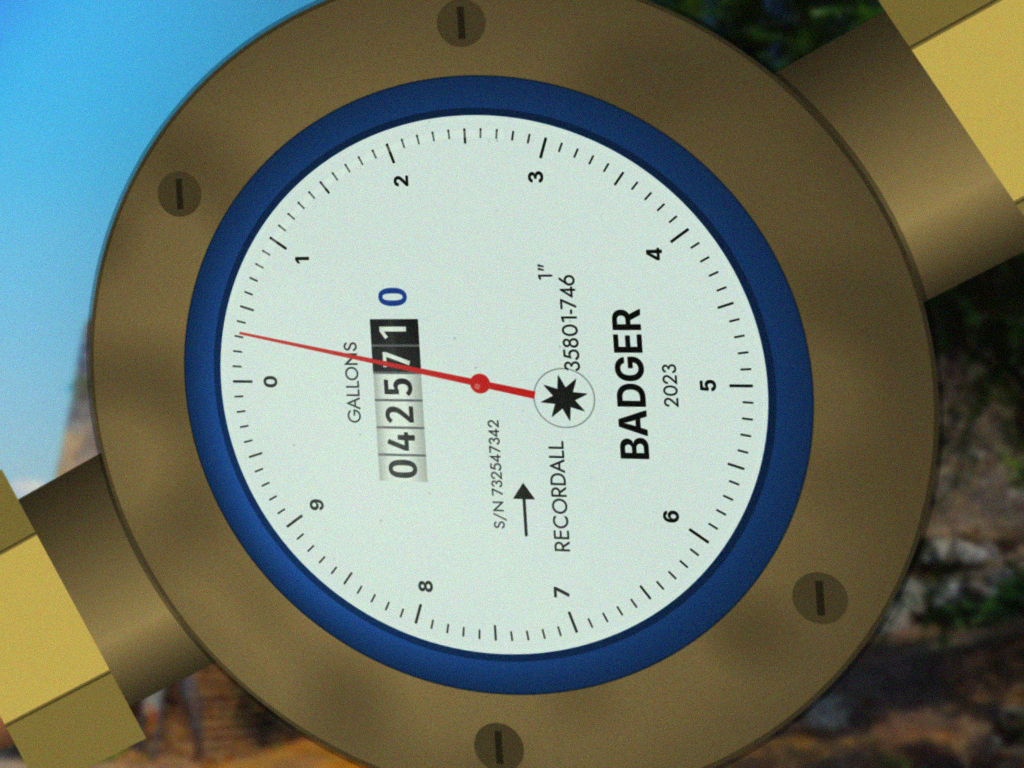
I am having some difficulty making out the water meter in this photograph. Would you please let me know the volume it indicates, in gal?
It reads 425710.3 gal
